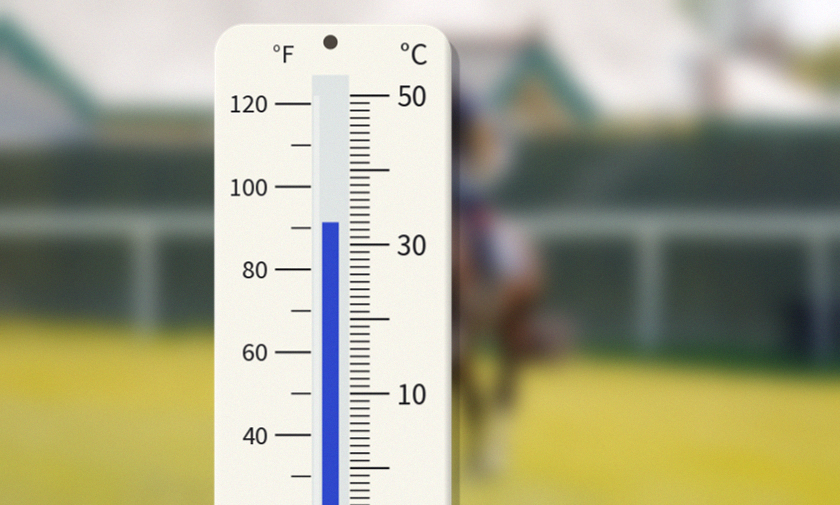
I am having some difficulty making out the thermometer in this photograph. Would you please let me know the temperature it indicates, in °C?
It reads 33 °C
